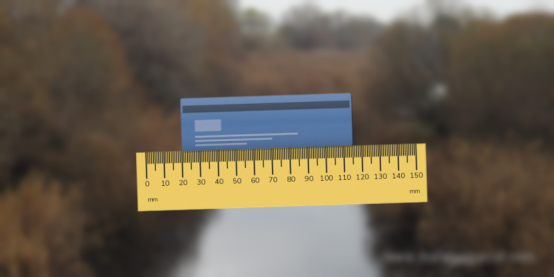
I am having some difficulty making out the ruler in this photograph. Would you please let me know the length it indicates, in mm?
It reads 95 mm
